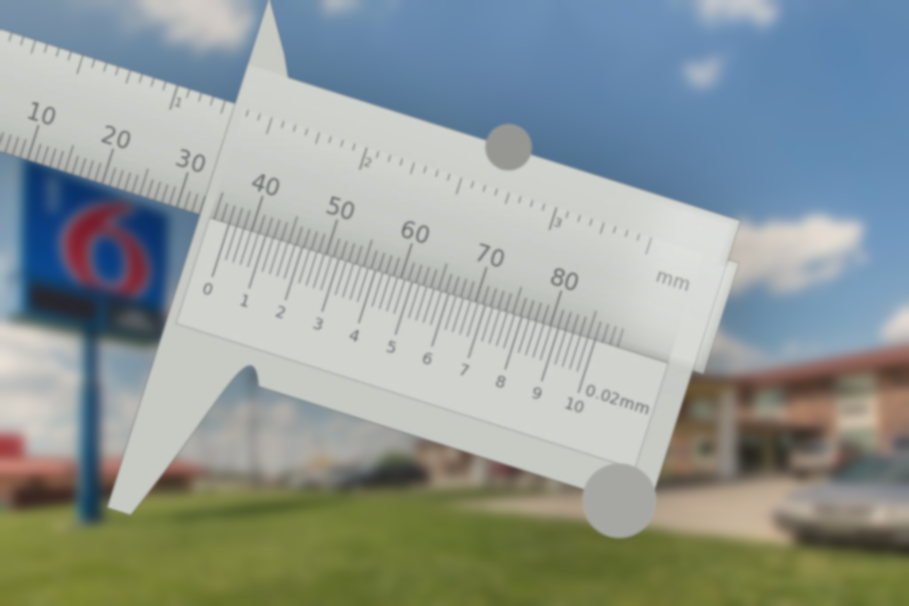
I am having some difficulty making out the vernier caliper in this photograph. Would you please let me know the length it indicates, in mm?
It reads 37.0 mm
